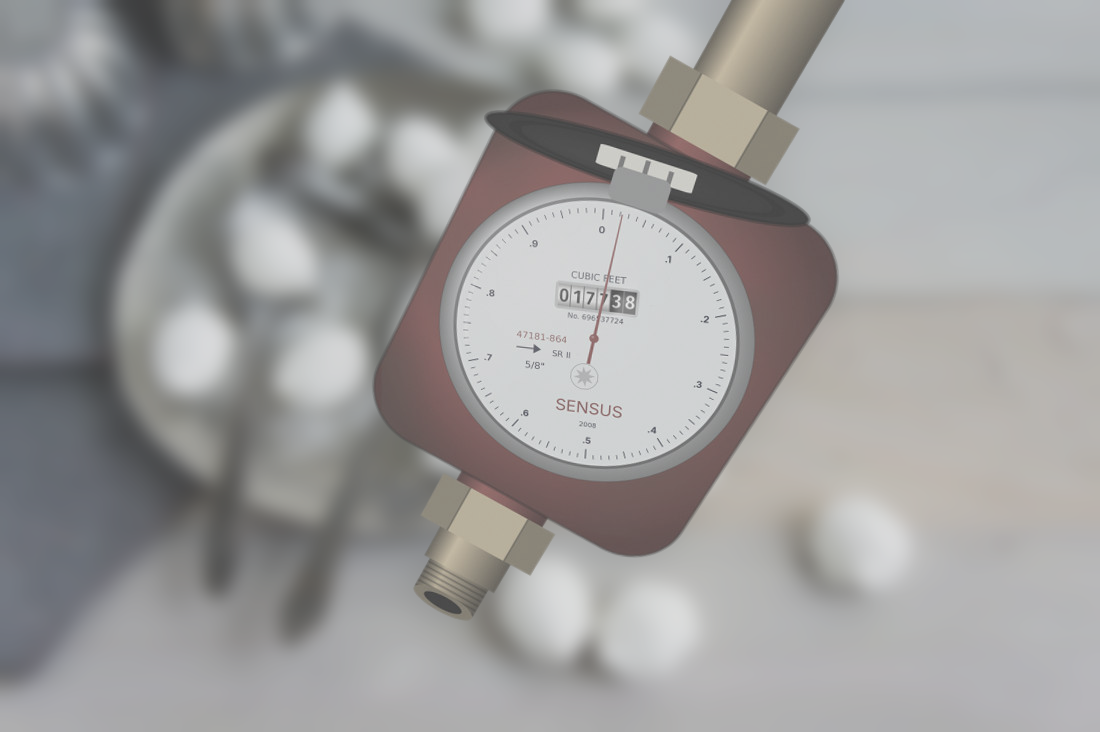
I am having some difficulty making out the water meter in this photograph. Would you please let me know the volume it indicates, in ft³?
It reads 17738.02 ft³
